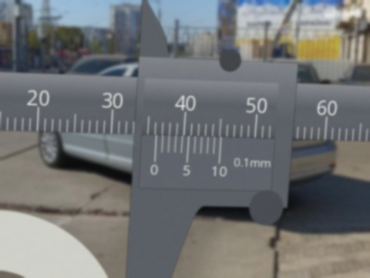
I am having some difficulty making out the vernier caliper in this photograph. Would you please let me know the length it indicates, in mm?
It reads 36.2 mm
